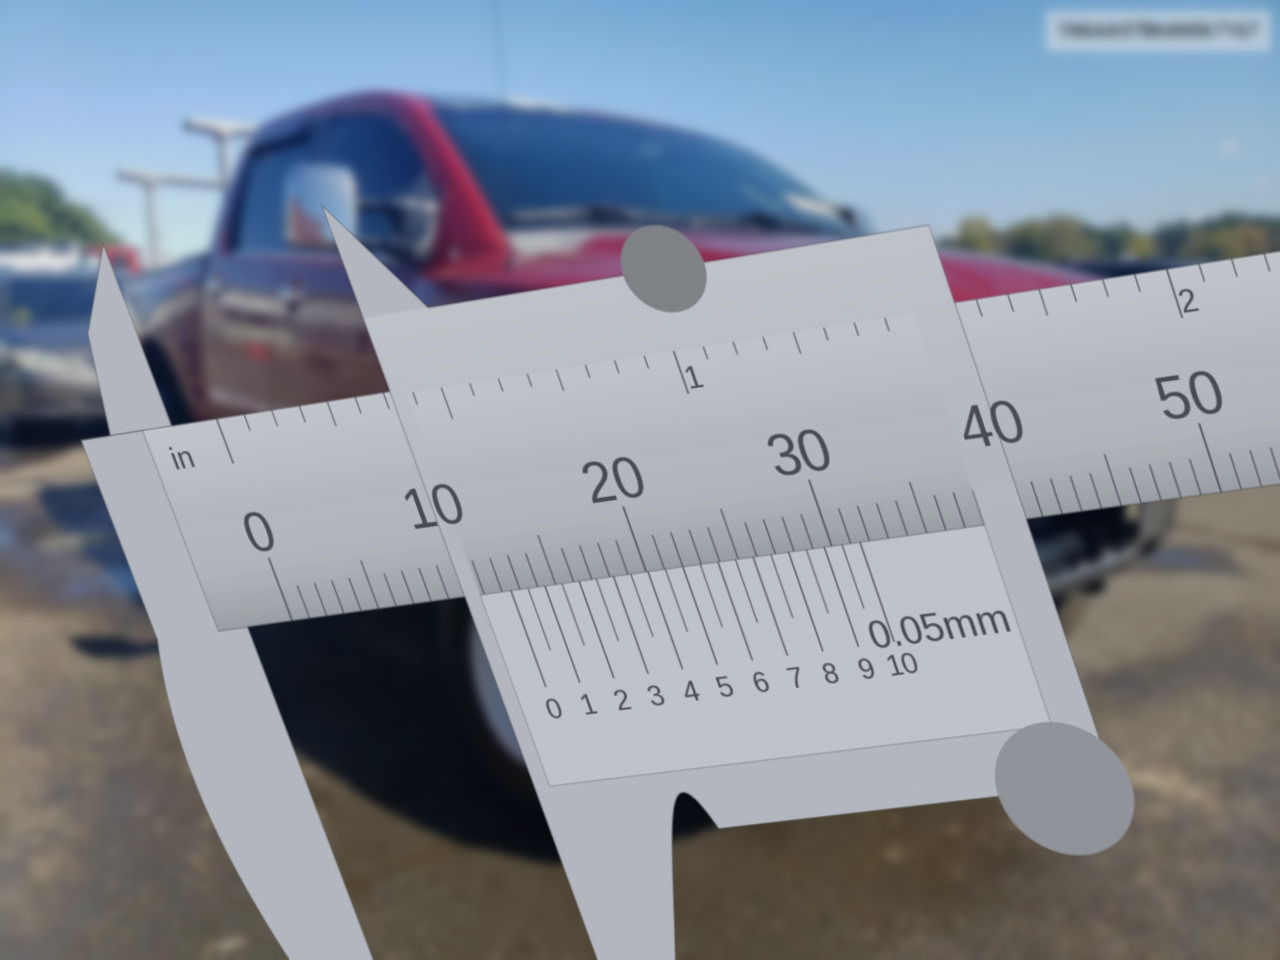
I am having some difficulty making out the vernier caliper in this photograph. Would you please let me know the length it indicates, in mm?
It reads 12.5 mm
